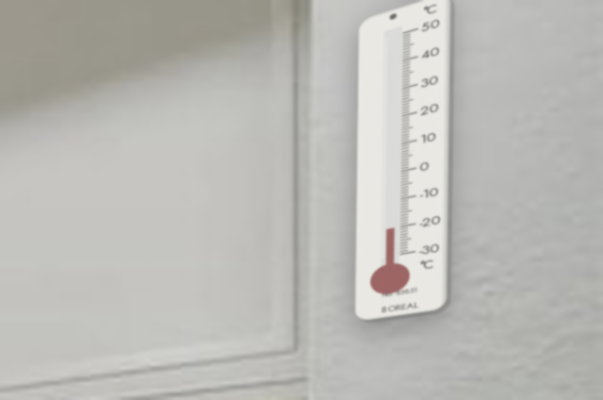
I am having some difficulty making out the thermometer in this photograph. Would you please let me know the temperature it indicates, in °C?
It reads -20 °C
